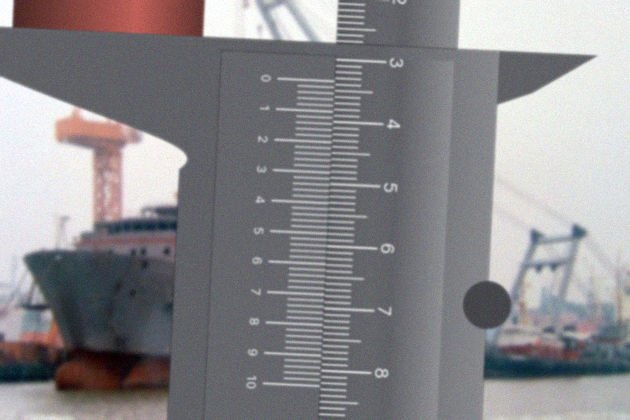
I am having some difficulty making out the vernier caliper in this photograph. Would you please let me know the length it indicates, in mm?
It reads 33.5 mm
